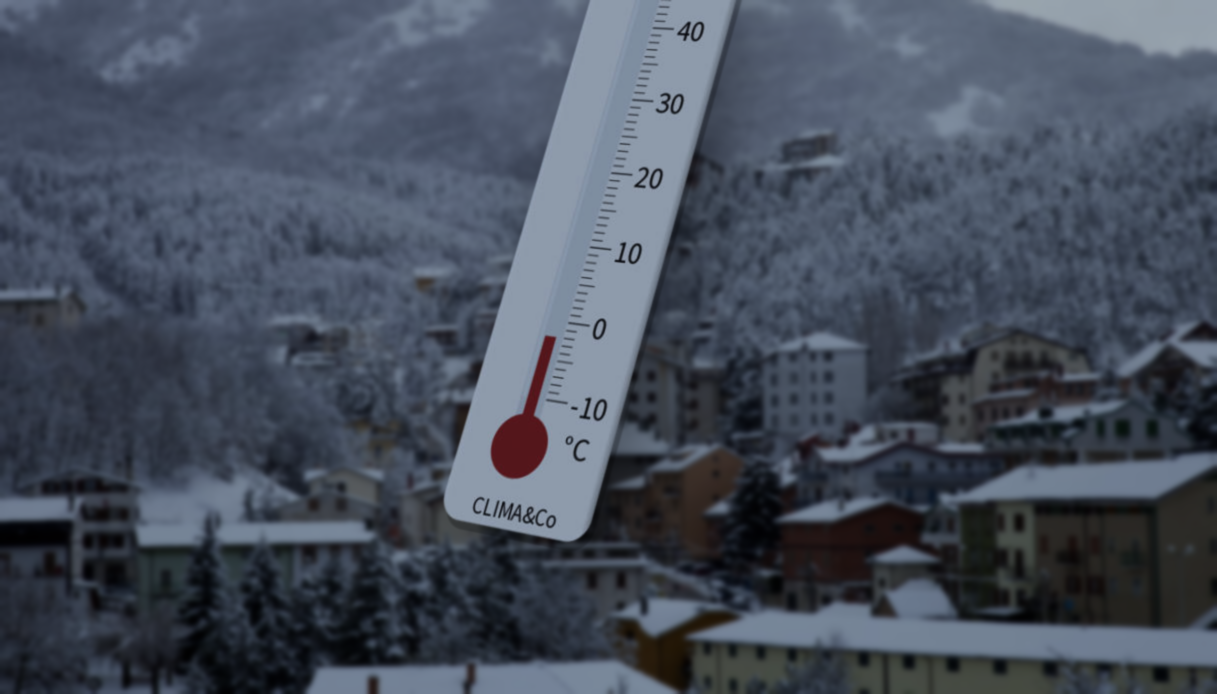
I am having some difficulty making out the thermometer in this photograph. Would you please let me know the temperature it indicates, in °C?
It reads -2 °C
